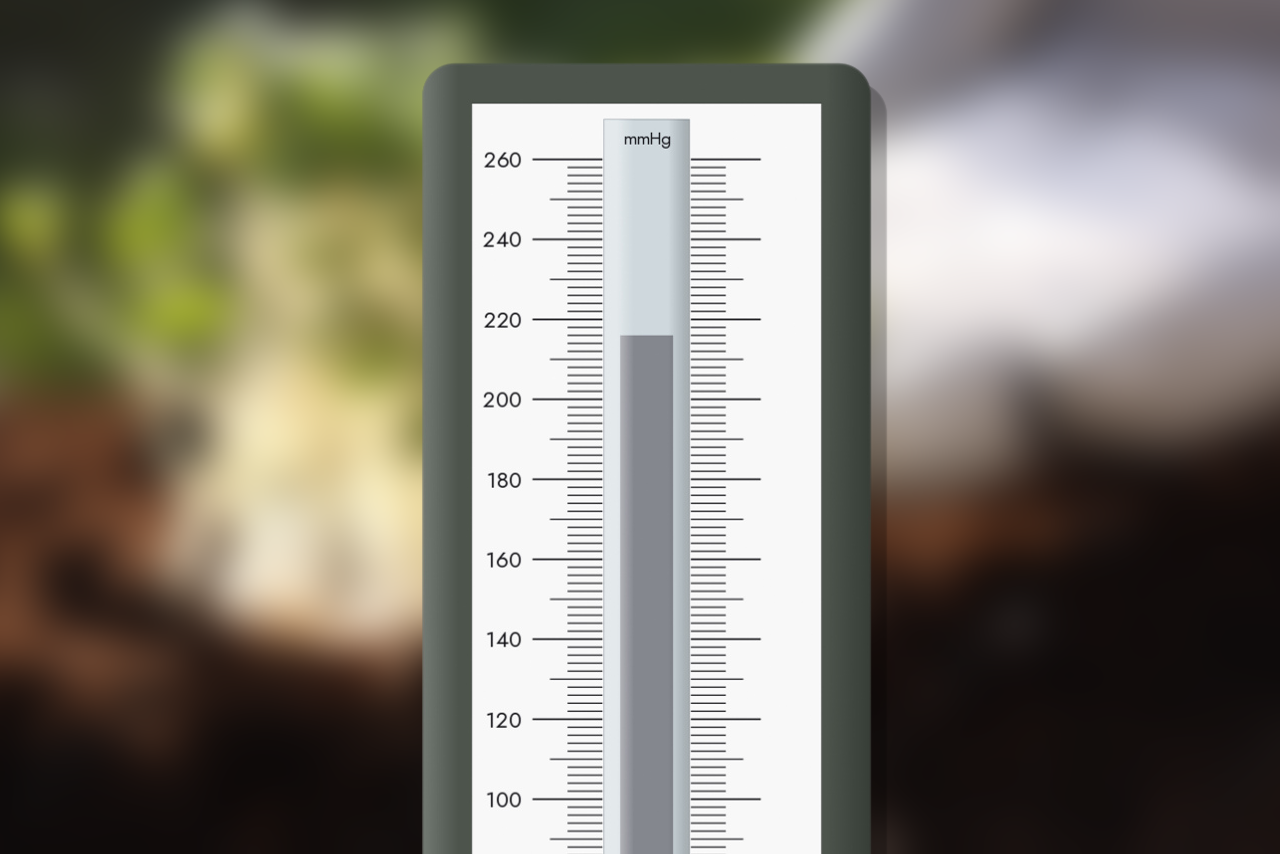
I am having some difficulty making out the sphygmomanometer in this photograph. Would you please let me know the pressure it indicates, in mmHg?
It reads 216 mmHg
